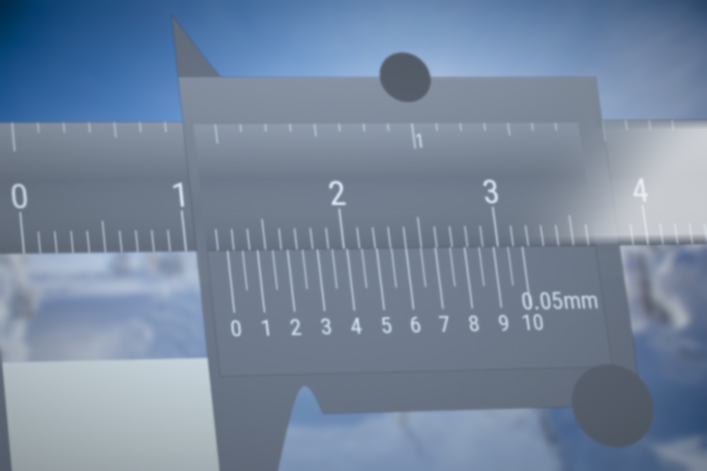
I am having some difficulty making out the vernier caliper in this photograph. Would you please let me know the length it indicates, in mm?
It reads 12.6 mm
